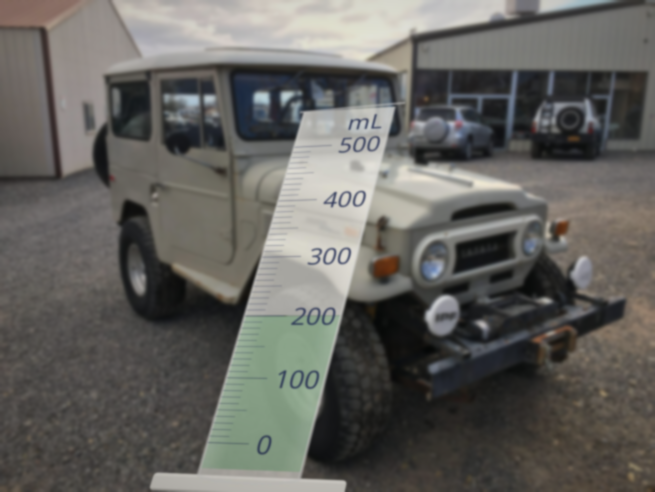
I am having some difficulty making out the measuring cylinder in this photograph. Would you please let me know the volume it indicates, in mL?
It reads 200 mL
